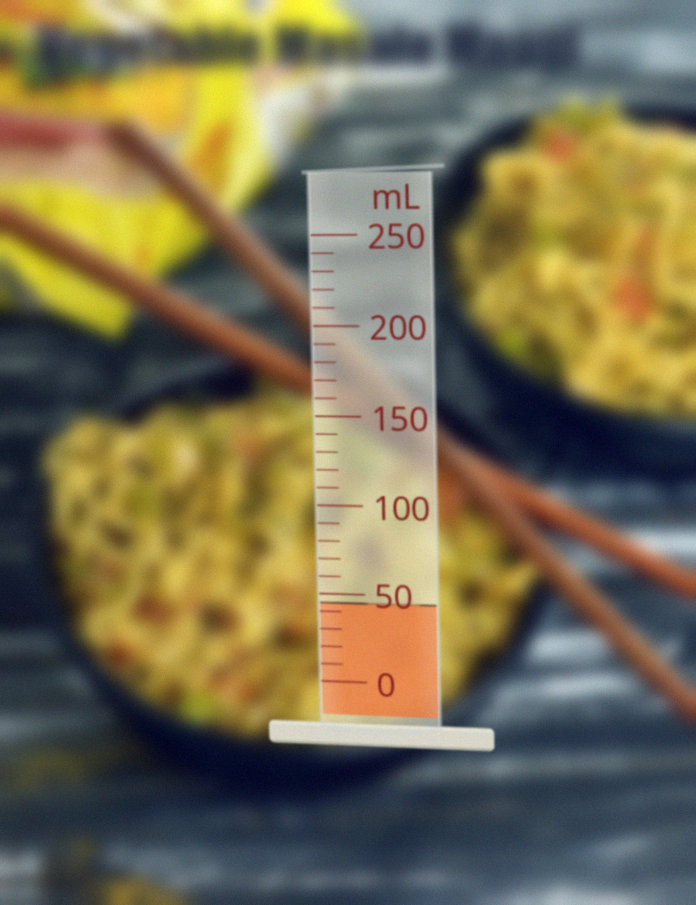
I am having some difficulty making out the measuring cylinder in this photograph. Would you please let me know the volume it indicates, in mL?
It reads 45 mL
